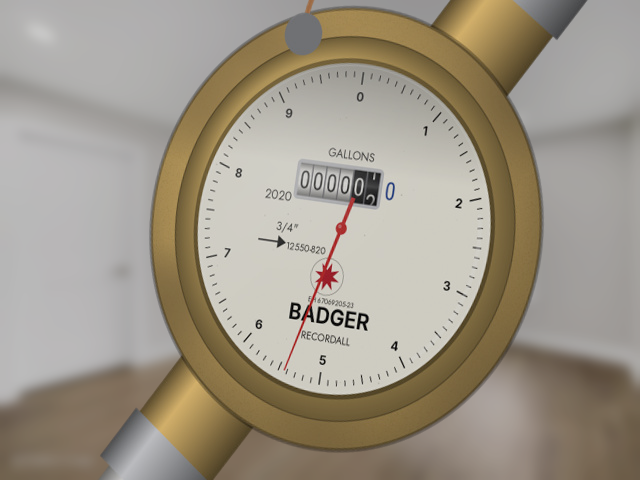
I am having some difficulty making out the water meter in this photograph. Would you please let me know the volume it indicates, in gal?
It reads 15.4 gal
